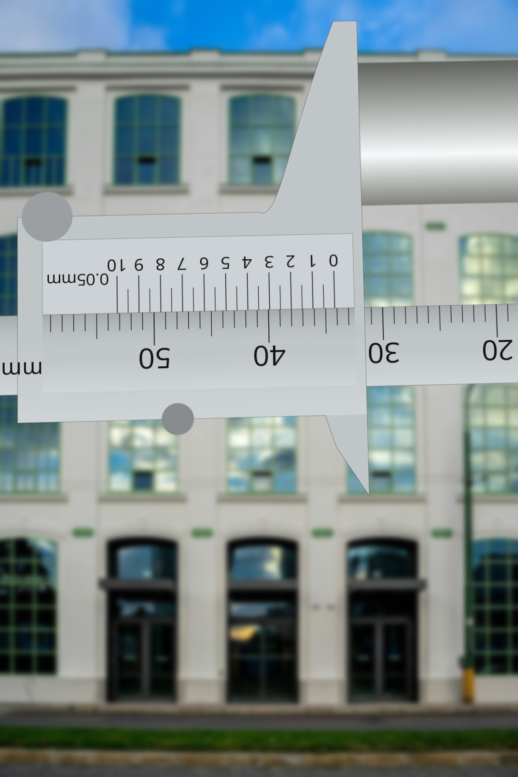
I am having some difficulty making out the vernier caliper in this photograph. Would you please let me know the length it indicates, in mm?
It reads 34.2 mm
